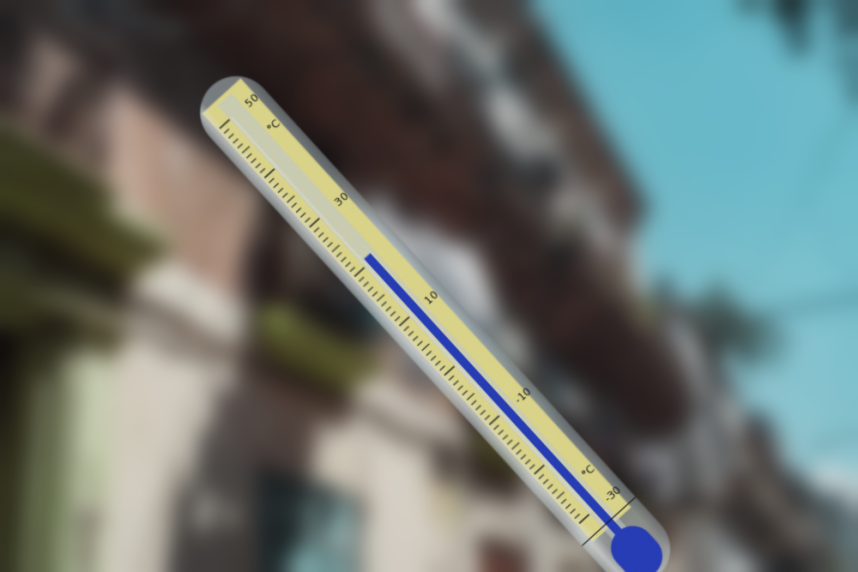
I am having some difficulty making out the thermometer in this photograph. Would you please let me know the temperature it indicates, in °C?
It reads 21 °C
